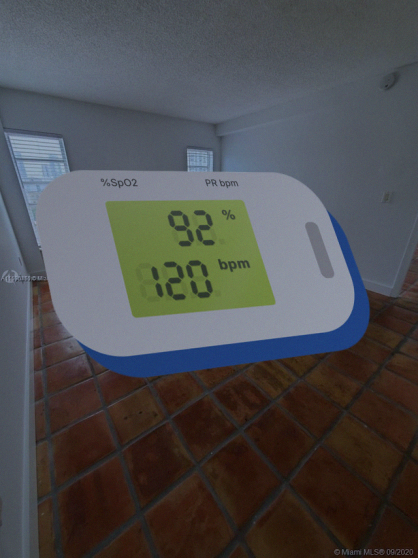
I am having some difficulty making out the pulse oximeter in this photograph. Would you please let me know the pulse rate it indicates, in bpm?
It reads 120 bpm
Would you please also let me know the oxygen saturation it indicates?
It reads 92 %
